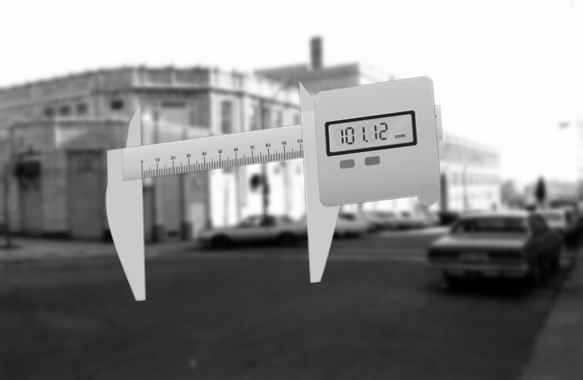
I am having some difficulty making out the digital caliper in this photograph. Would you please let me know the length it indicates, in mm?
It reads 101.12 mm
